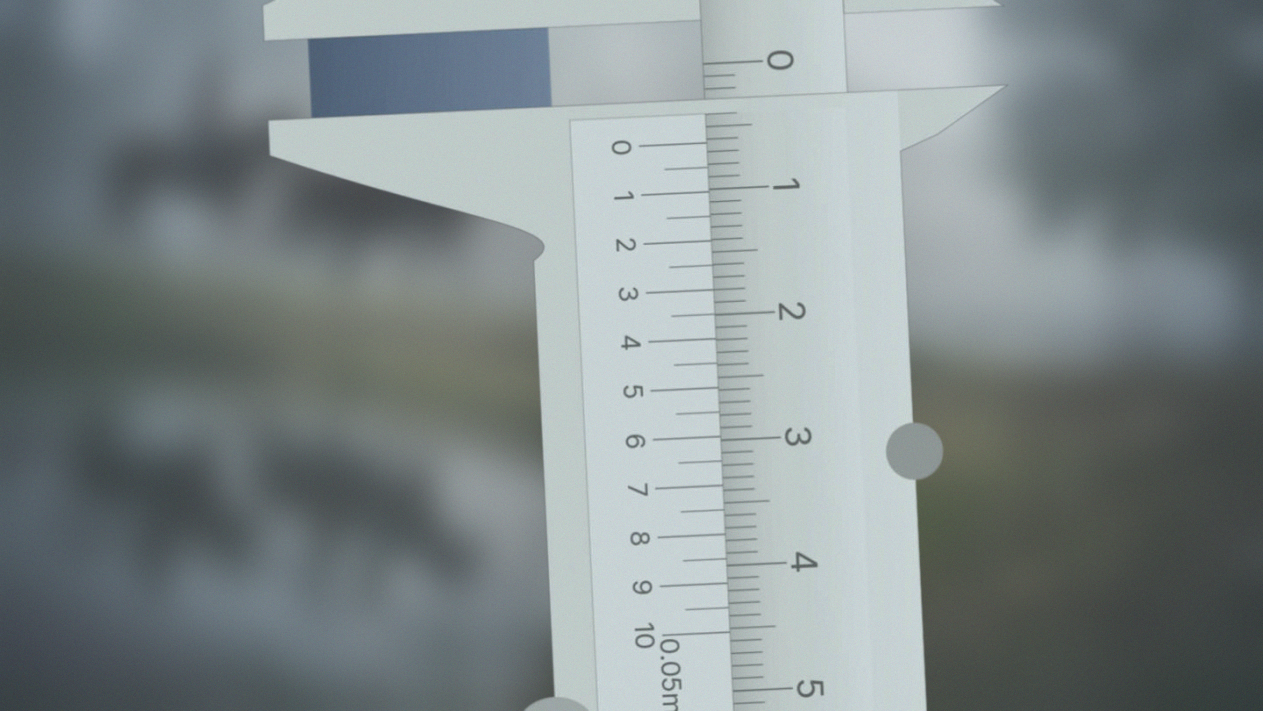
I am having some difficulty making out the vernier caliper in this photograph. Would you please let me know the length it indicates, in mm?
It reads 6.3 mm
